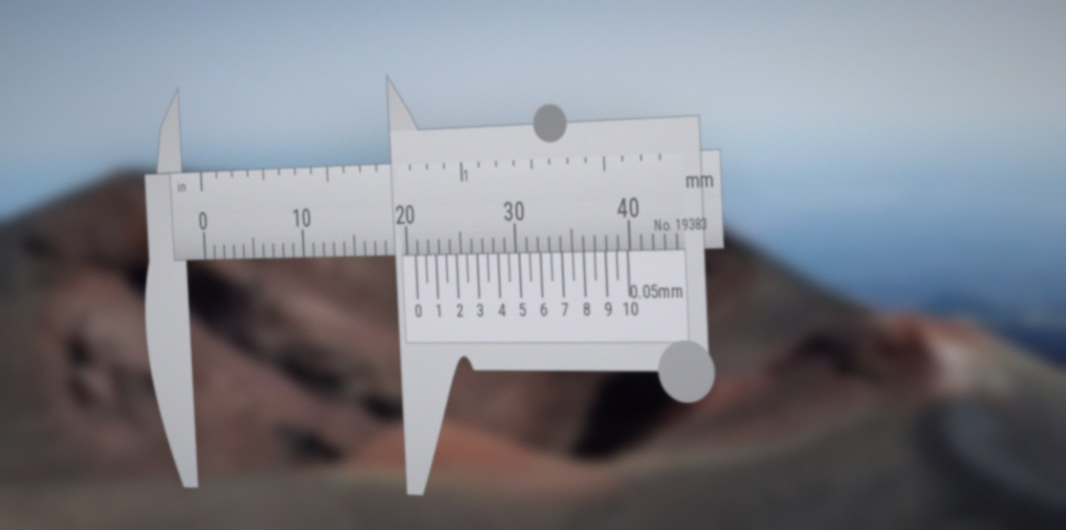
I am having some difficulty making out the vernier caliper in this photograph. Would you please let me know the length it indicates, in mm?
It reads 20.8 mm
